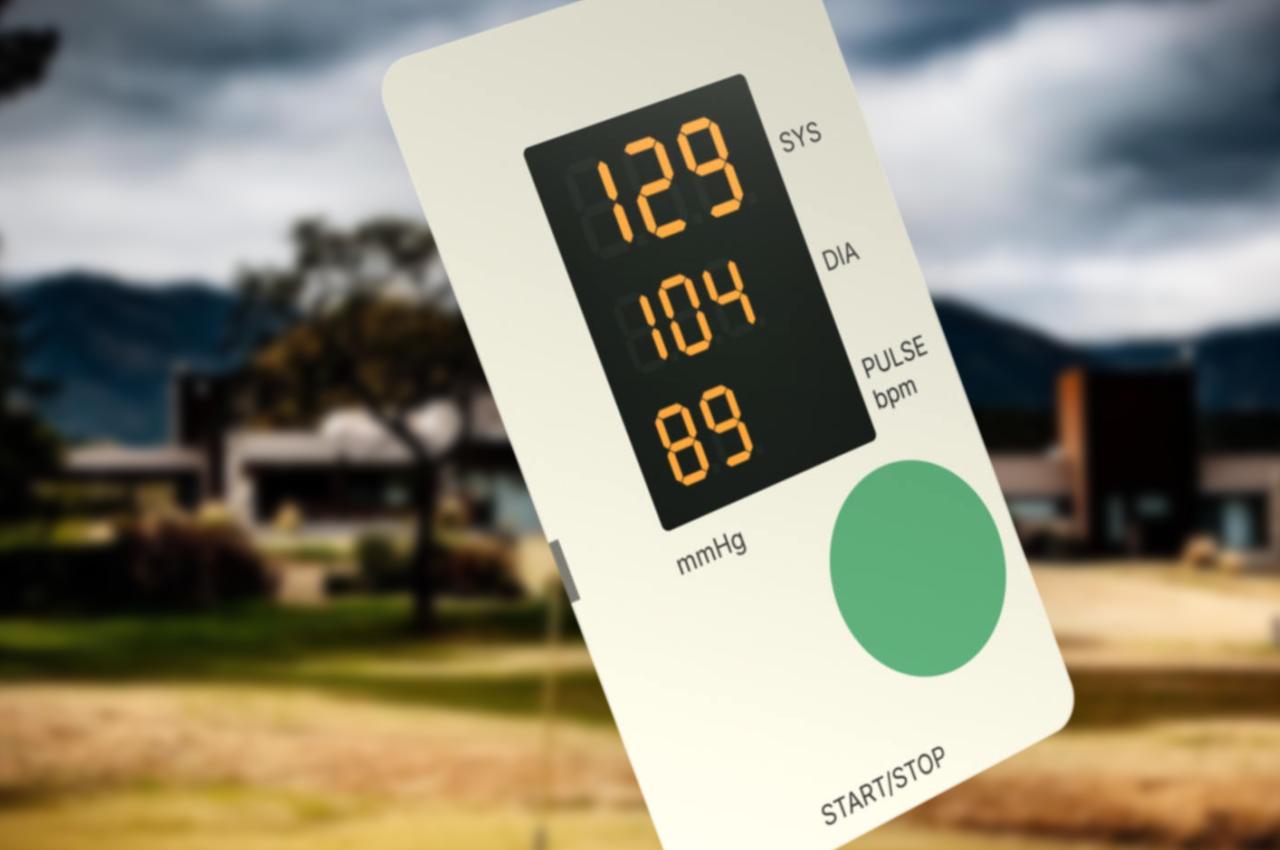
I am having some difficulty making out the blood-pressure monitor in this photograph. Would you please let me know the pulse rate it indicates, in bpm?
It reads 89 bpm
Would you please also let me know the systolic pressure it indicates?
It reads 129 mmHg
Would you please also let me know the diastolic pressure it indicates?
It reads 104 mmHg
